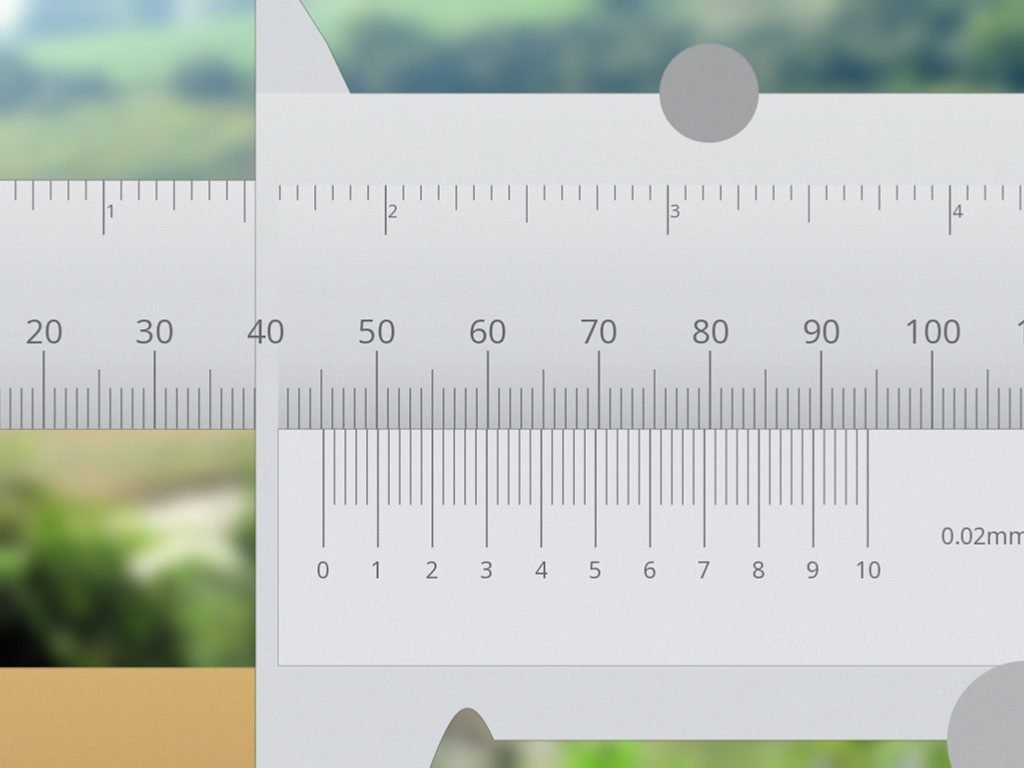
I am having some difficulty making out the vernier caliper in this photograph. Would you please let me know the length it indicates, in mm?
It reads 45.2 mm
